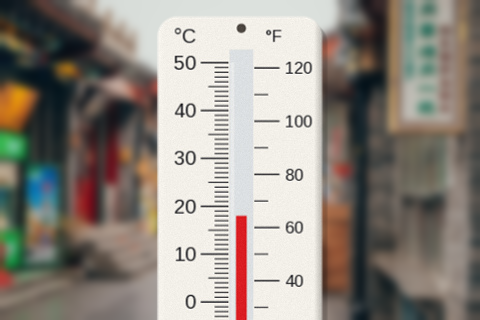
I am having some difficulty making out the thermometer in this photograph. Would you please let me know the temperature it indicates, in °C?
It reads 18 °C
